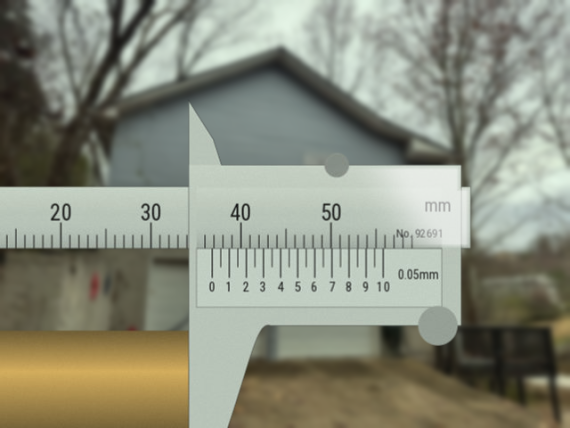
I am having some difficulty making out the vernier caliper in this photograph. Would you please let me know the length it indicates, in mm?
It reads 36.8 mm
